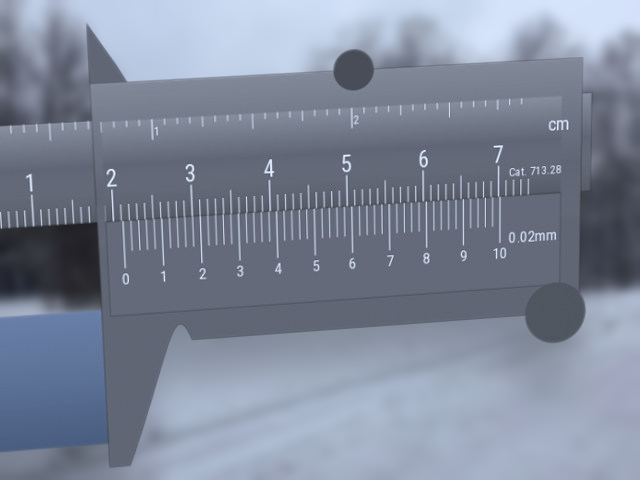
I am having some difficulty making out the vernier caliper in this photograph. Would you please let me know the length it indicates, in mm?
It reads 21.2 mm
